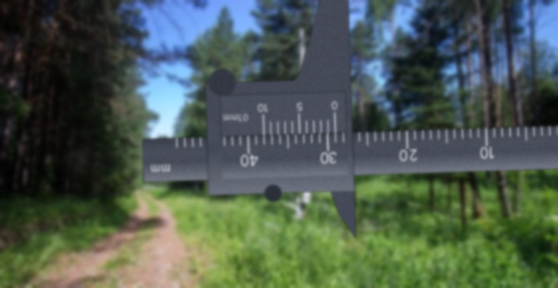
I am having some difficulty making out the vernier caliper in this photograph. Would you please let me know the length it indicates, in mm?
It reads 29.0 mm
